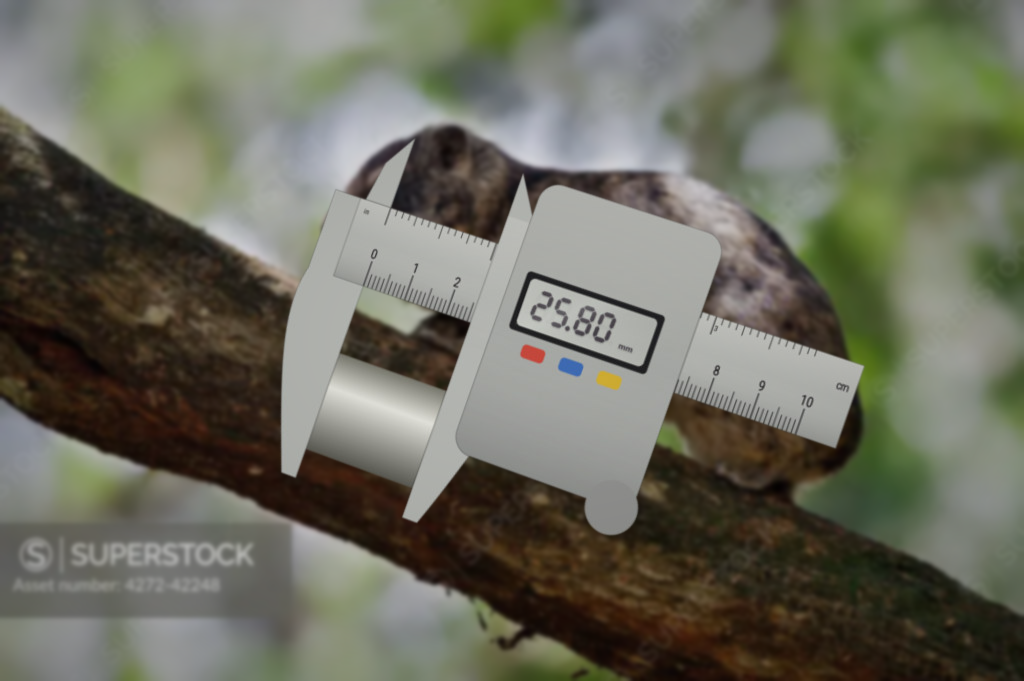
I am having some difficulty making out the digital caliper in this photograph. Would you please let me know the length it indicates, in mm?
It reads 25.80 mm
